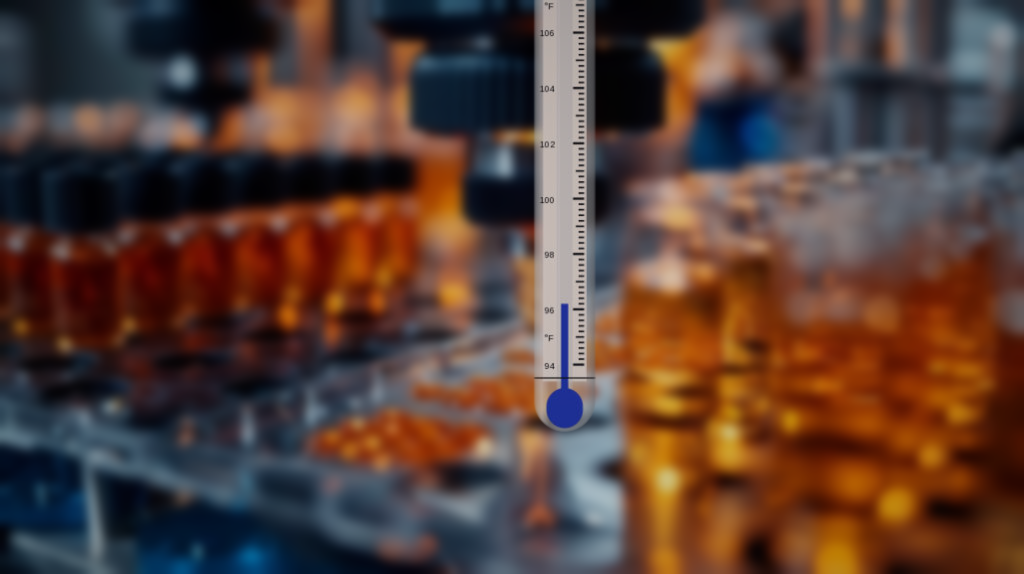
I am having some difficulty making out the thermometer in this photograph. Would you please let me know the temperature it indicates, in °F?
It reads 96.2 °F
